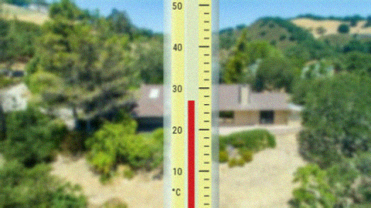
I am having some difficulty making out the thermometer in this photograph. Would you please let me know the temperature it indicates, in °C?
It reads 27 °C
